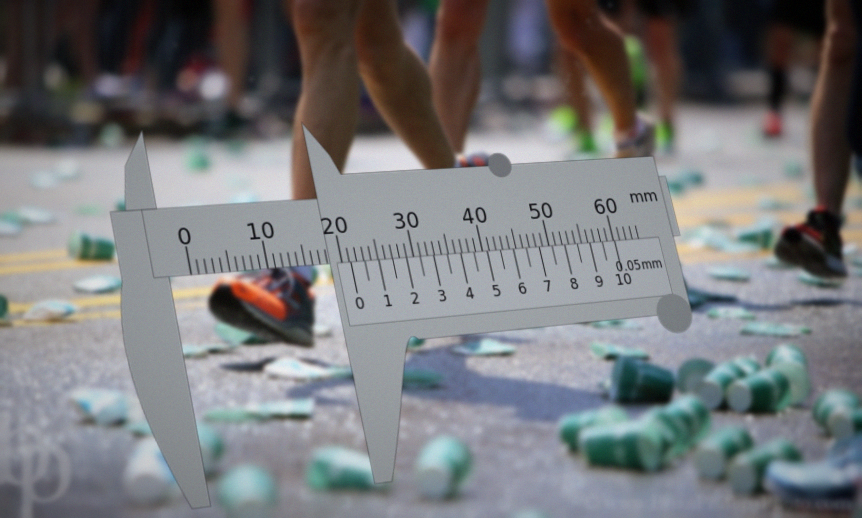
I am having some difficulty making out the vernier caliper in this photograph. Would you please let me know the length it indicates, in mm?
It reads 21.2 mm
